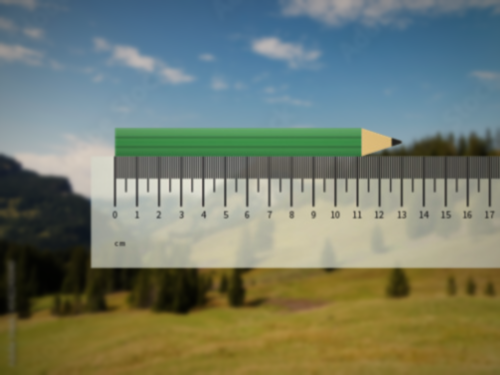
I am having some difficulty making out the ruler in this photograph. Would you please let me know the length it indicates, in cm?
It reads 13 cm
